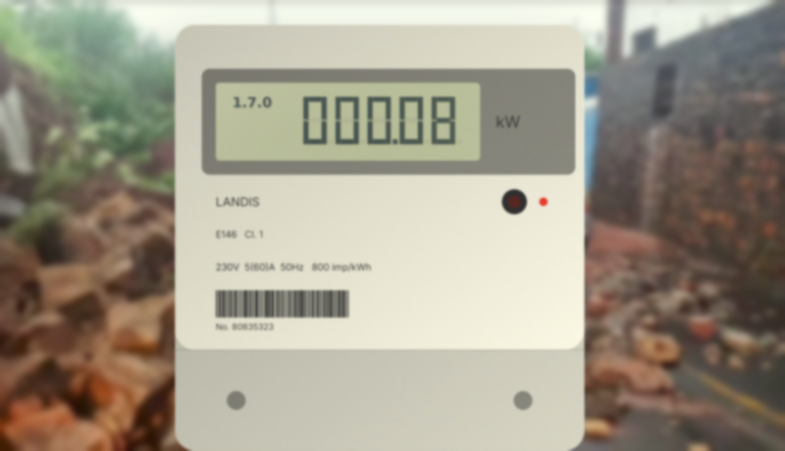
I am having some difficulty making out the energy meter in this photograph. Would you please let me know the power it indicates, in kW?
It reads 0.08 kW
